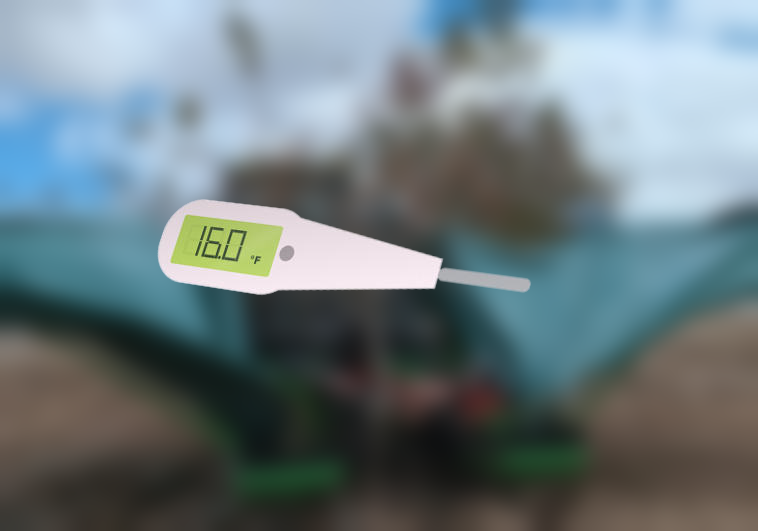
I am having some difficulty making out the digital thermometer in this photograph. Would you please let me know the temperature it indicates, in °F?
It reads 16.0 °F
